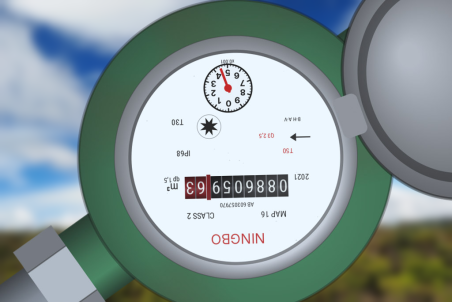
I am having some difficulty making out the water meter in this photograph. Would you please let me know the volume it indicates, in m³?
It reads 886059.634 m³
